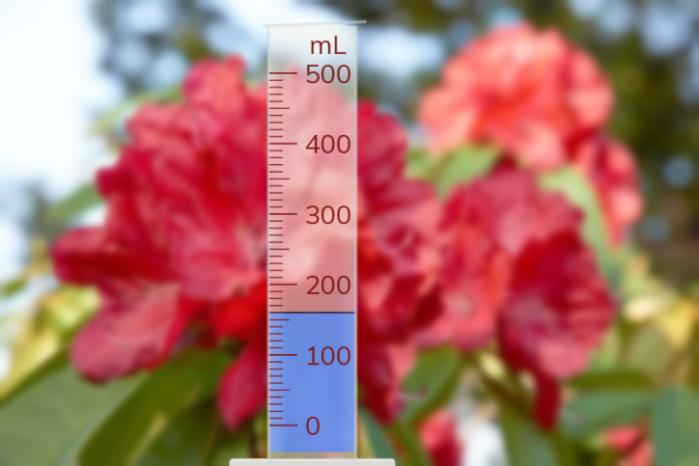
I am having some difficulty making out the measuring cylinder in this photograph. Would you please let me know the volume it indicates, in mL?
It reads 160 mL
